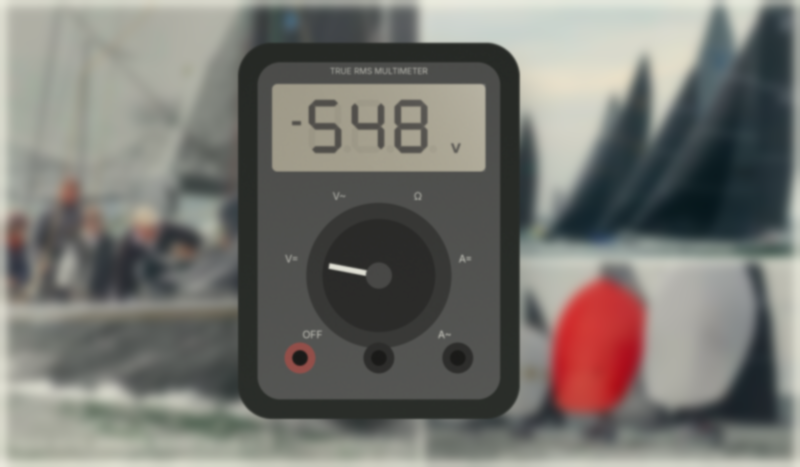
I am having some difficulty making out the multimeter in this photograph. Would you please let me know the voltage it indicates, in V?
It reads -548 V
